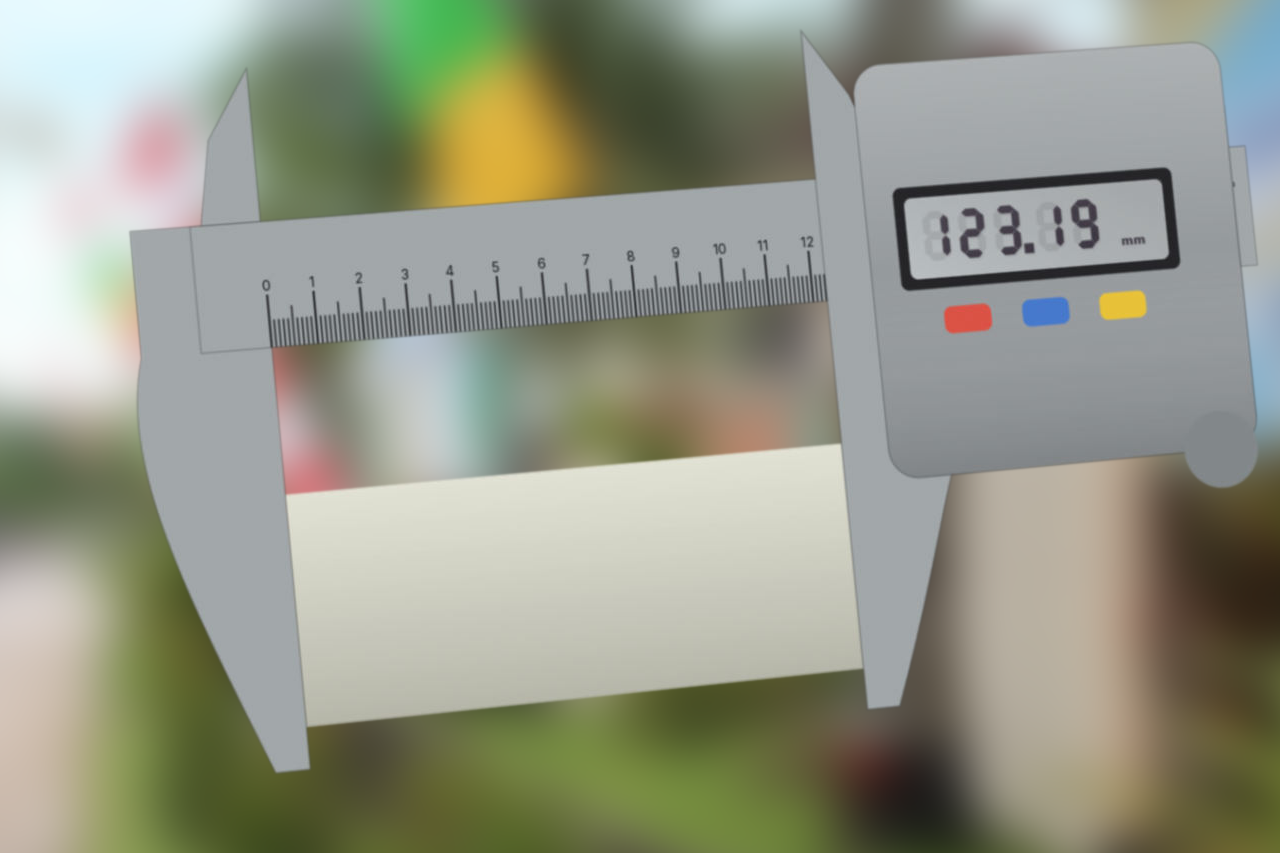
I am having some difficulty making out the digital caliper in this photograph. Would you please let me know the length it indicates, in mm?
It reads 123.19 mm
